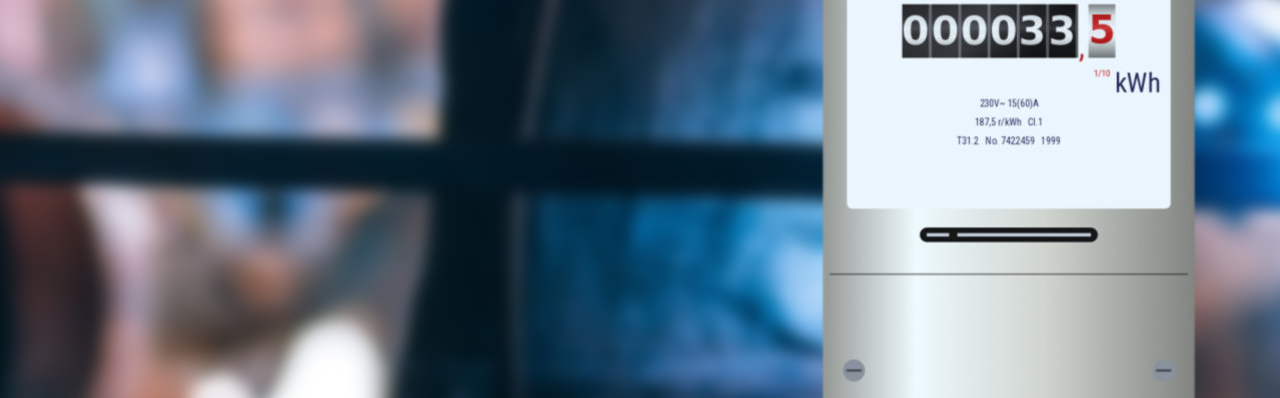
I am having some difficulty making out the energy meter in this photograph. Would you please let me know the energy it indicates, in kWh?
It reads 33.5 kWh
